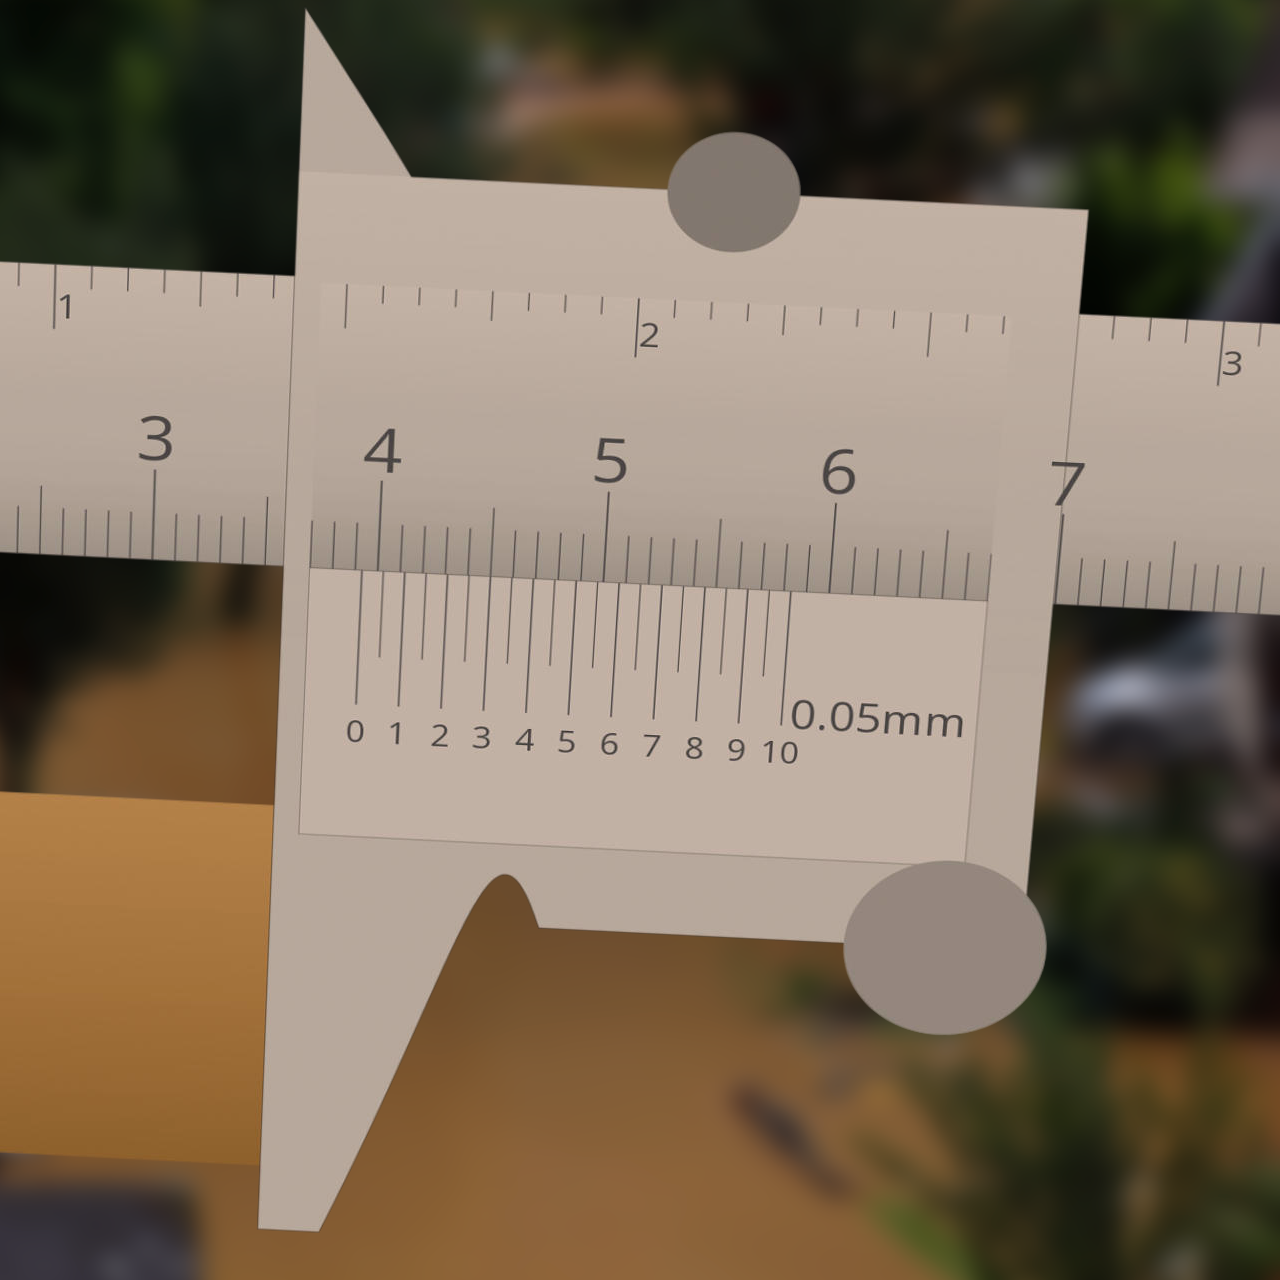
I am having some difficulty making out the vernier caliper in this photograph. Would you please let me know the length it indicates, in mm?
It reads 39.3 mm
